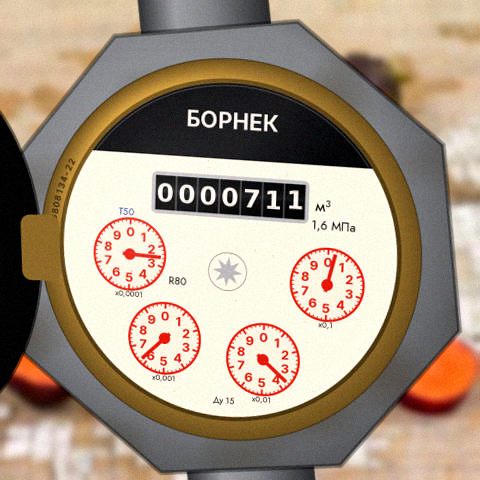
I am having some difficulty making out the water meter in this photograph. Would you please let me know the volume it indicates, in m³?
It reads 711.0362 m³
